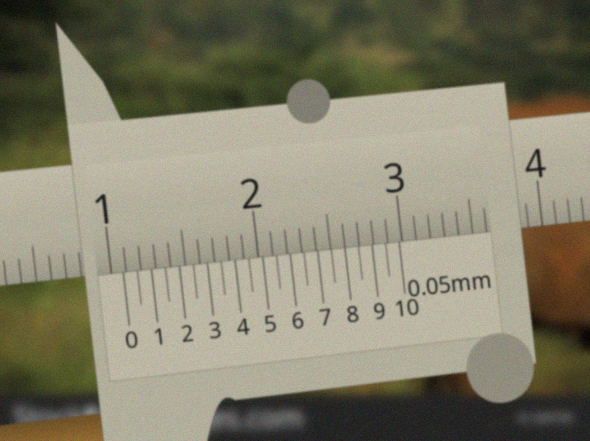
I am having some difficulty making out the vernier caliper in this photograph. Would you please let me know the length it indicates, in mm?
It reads 10.8 mm
